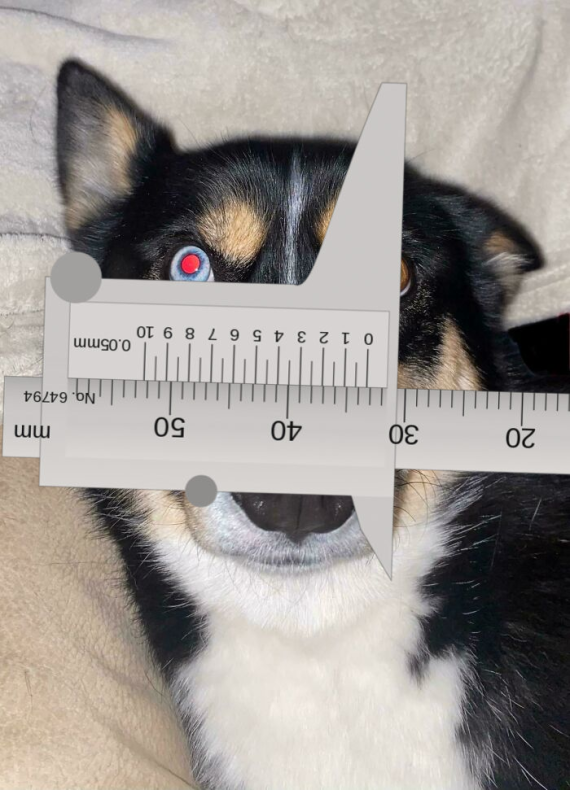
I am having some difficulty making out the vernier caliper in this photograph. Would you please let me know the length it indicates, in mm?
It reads 33.3 mm
